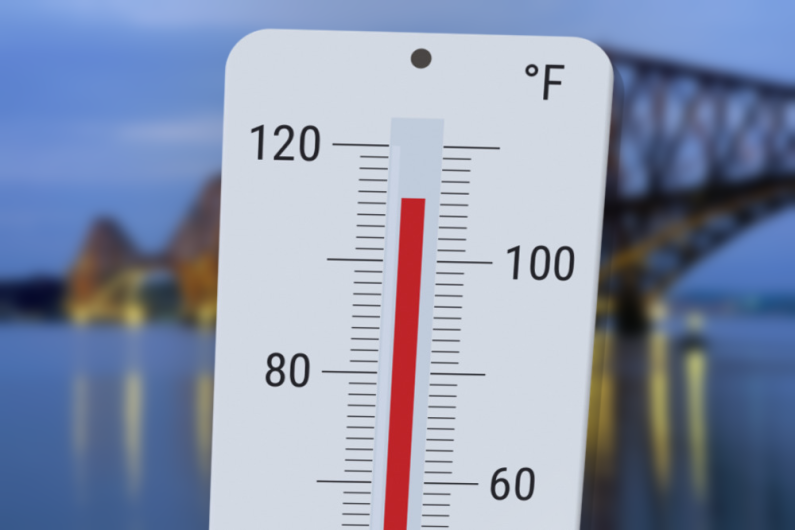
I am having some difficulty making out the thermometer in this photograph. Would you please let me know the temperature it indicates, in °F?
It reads 111 °F
